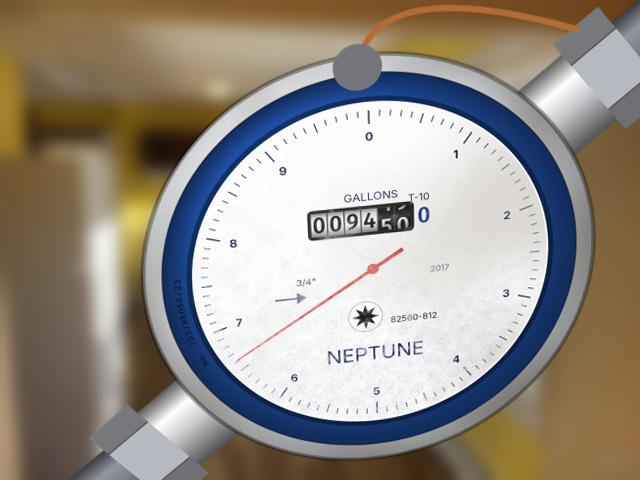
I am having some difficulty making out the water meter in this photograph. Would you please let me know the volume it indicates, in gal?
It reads 94496.6 gal
